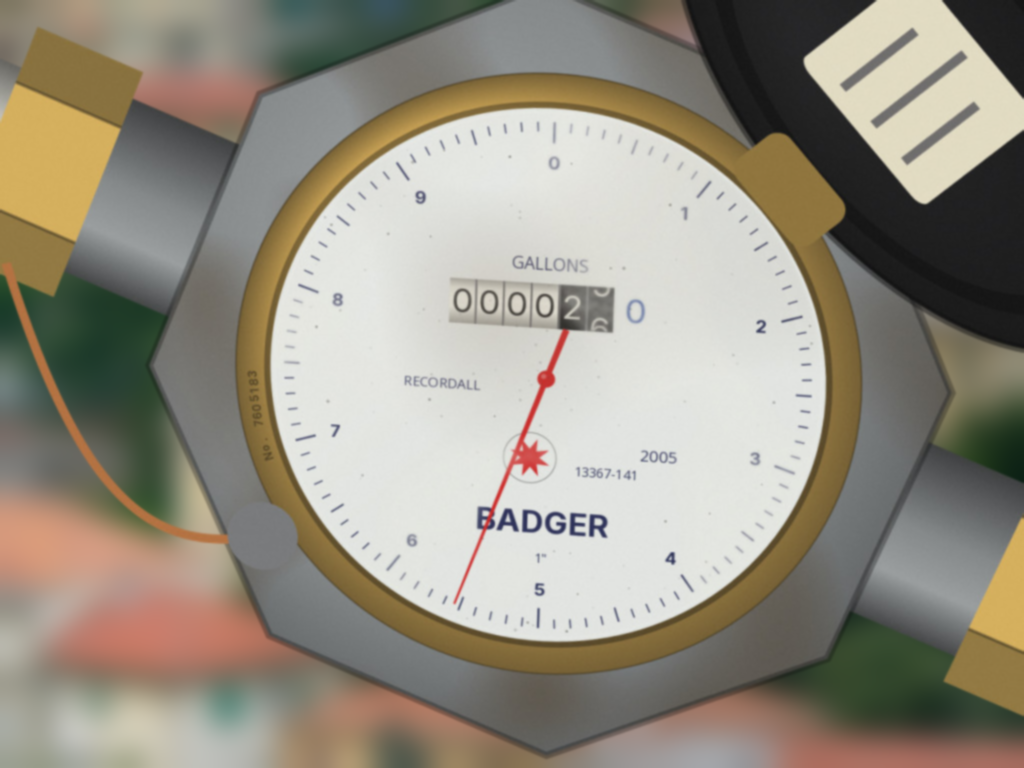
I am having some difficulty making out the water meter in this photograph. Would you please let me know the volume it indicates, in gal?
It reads 255.5 gal
